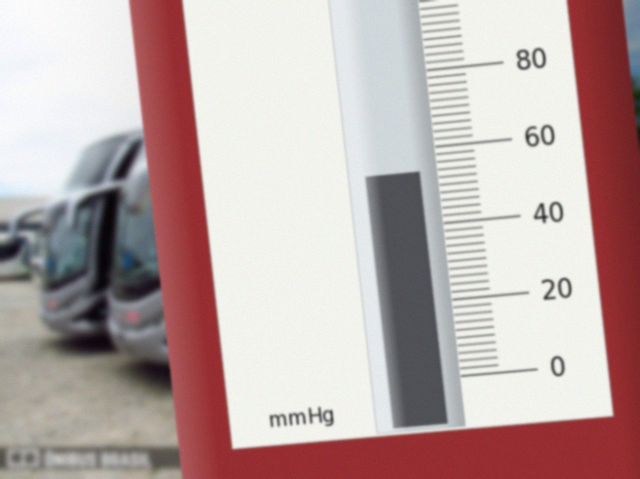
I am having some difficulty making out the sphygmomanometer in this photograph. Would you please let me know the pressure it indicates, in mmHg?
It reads 54 mmHg
